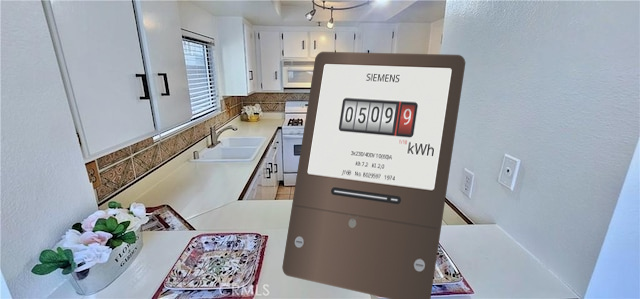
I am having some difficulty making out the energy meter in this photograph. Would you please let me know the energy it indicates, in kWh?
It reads 509.9 kWh
